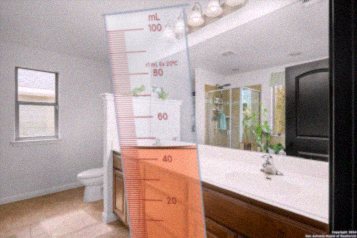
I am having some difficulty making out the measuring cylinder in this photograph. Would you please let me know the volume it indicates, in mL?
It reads 45 mL
